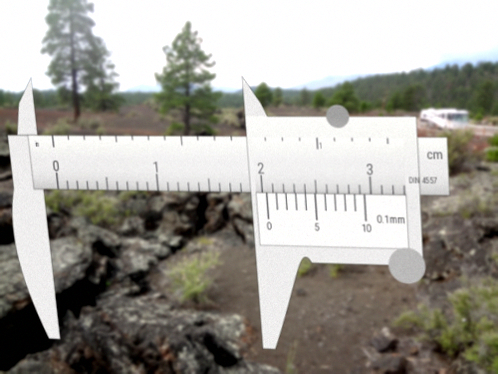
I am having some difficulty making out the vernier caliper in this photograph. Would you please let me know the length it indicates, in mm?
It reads 20.4 mm
